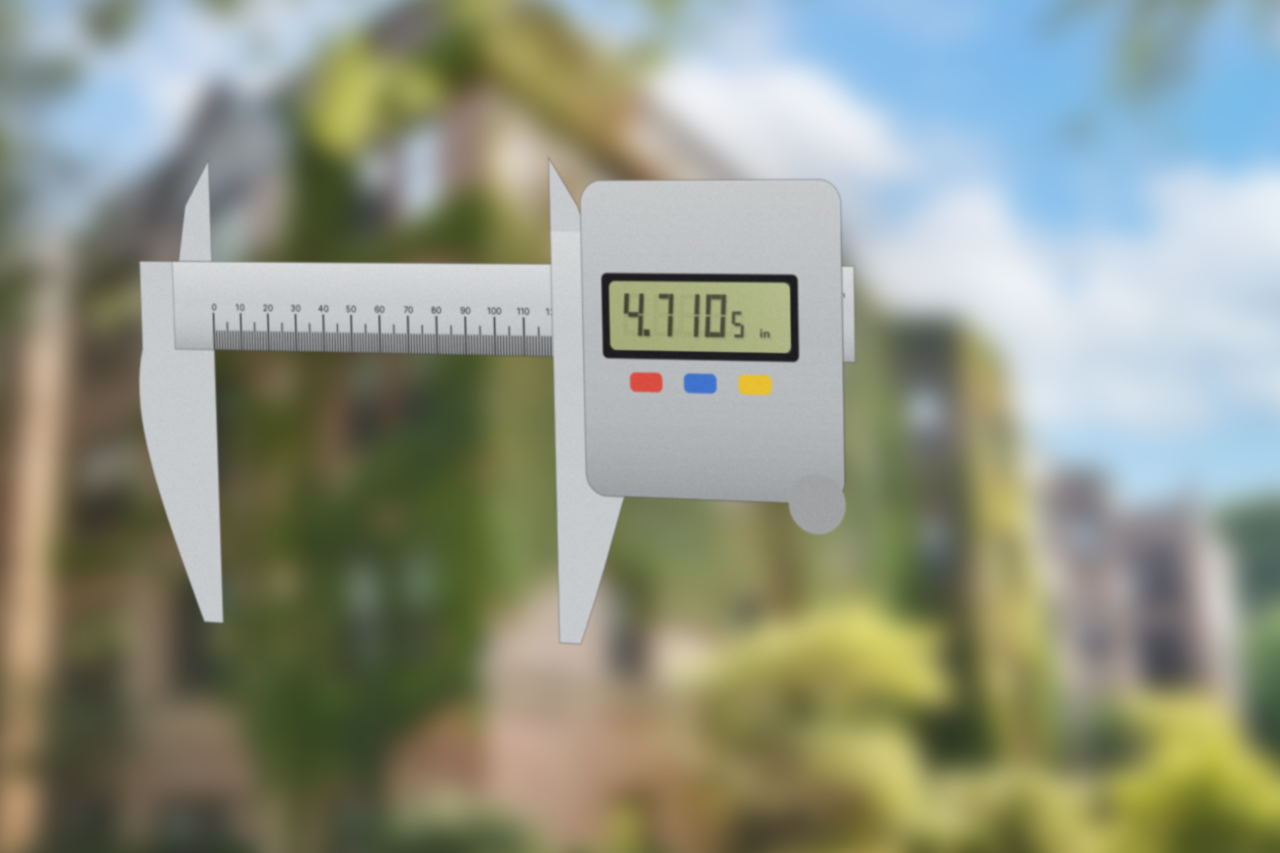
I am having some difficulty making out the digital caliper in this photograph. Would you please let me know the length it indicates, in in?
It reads 4.7105 in
